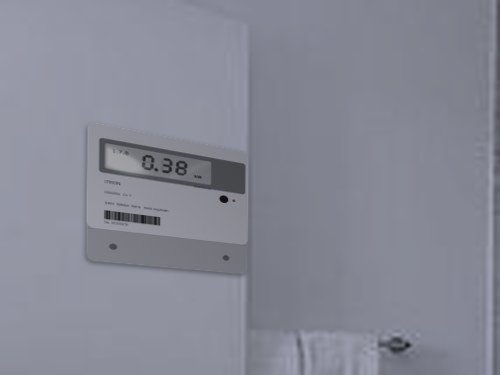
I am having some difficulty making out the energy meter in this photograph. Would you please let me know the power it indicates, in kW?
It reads 0.38 kW
